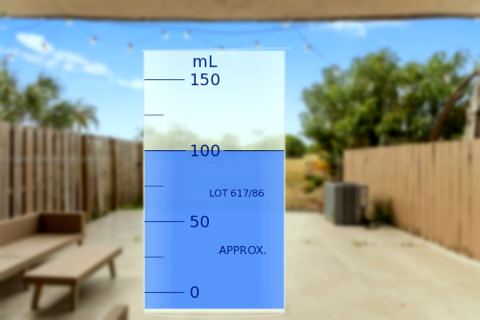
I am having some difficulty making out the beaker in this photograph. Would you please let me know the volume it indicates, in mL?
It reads 100 mL
